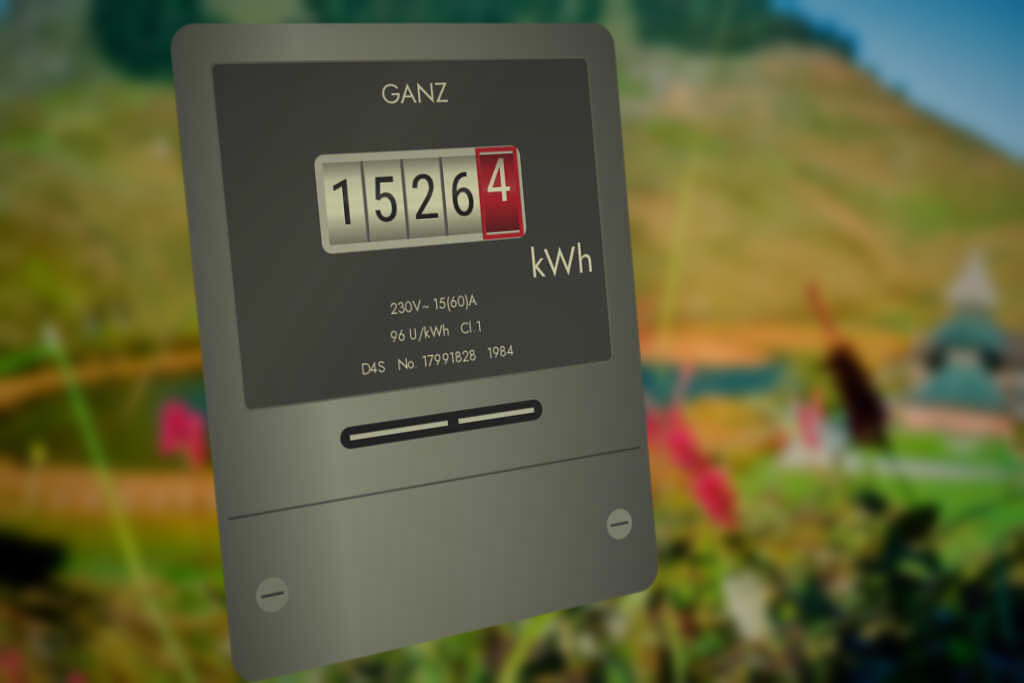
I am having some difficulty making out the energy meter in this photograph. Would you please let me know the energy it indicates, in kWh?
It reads 1526.4 kWh
